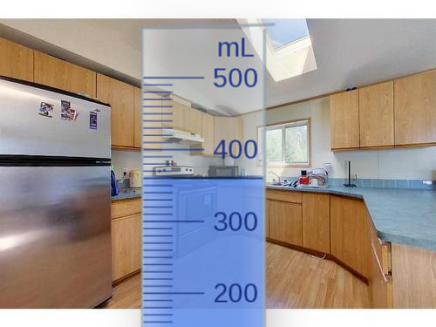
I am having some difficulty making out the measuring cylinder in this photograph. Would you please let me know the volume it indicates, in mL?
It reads 360 mL
